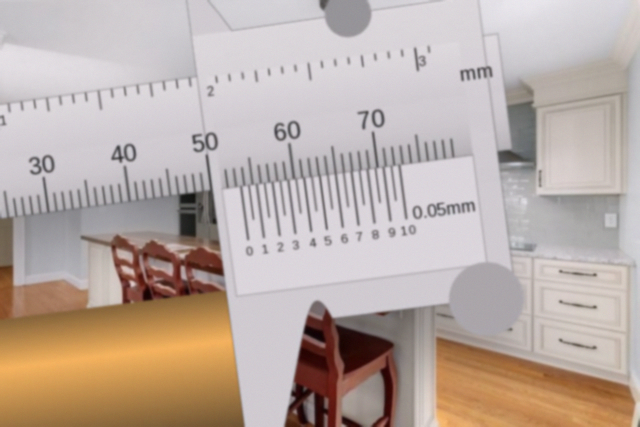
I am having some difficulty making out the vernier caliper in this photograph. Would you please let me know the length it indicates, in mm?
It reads 53.6 mm
